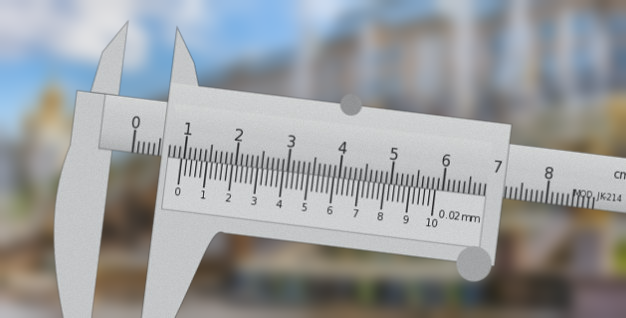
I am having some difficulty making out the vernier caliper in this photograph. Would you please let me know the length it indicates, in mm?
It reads 9.5 mm
